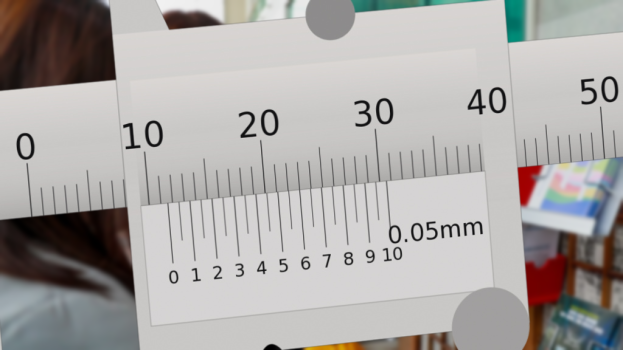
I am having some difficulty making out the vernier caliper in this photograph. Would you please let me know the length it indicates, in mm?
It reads 11.6 mm
